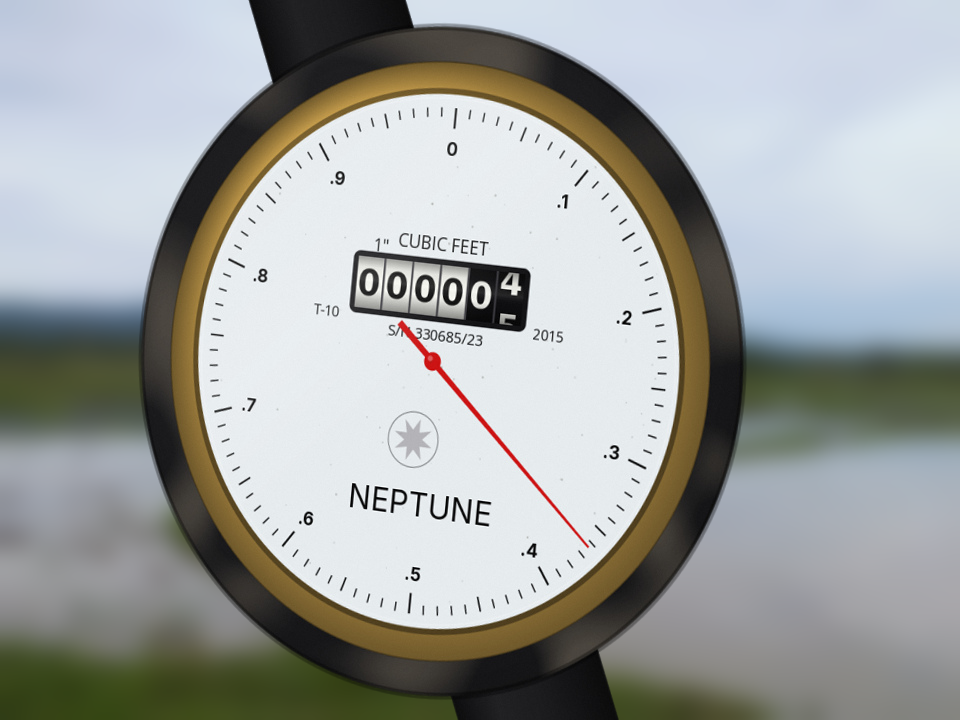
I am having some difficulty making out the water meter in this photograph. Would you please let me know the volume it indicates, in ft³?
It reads 4.36 ft³
